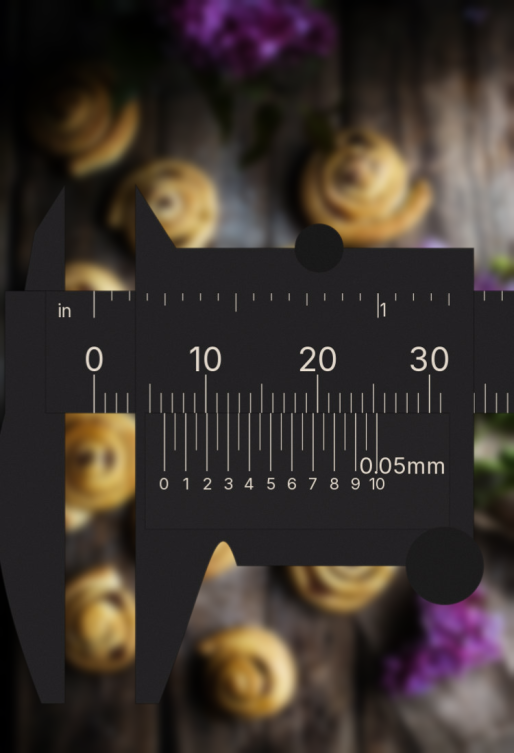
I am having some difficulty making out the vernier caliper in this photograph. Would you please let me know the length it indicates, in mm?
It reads 6.3 mm
